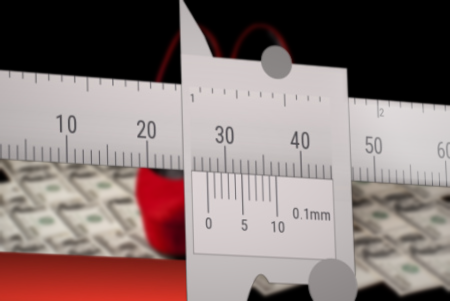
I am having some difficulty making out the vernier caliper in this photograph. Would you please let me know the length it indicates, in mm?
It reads 27.6 mm
